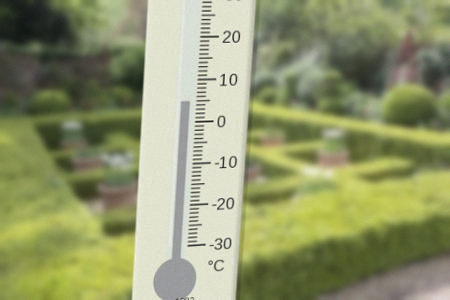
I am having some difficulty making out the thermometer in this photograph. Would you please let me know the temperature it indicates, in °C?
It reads 5 °C
